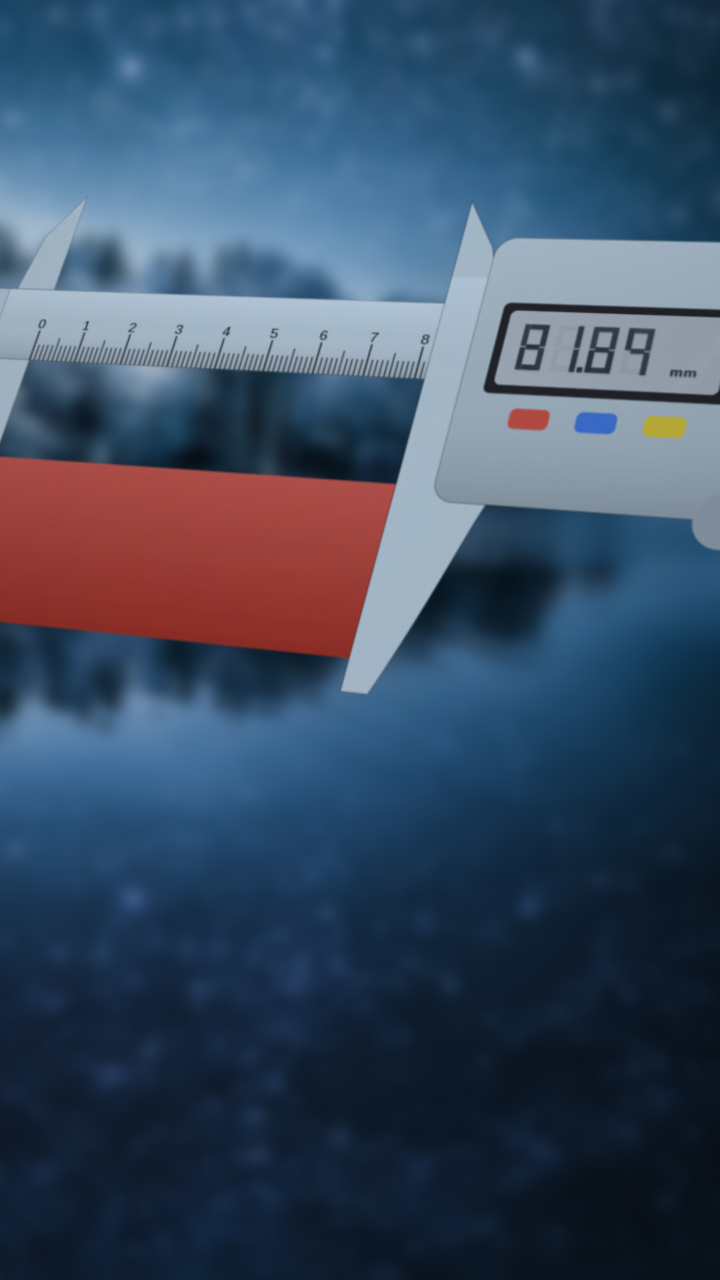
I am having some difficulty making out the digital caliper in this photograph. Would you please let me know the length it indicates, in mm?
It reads 81.89 mm
